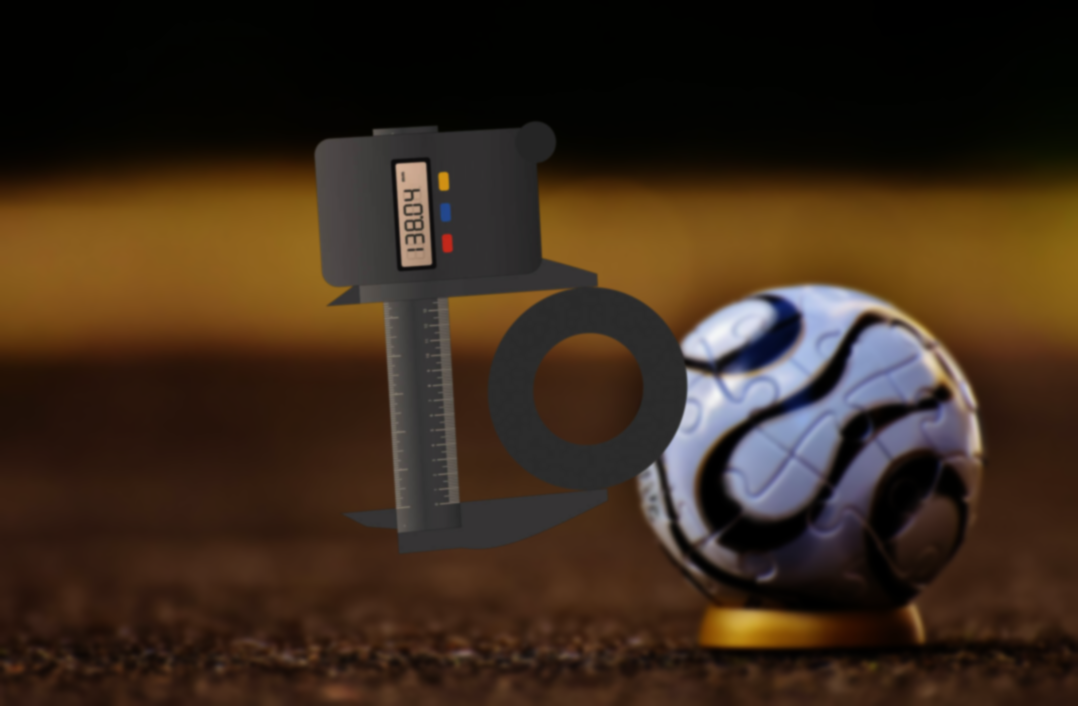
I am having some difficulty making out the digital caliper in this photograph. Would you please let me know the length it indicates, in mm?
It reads 138.04 mm
